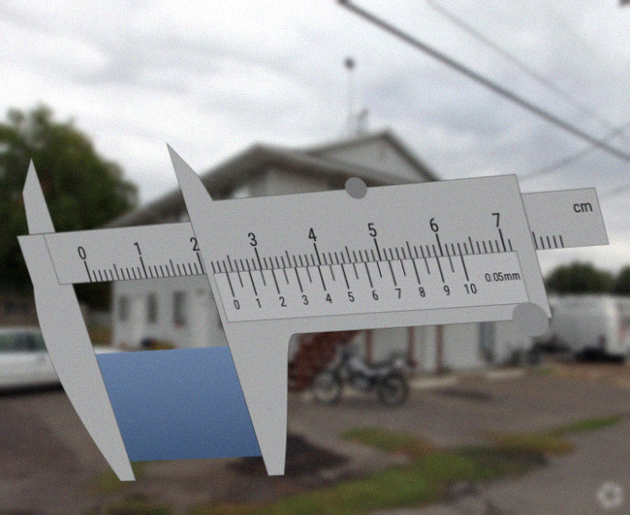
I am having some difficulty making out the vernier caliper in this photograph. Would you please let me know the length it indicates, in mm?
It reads 24.0 mm
